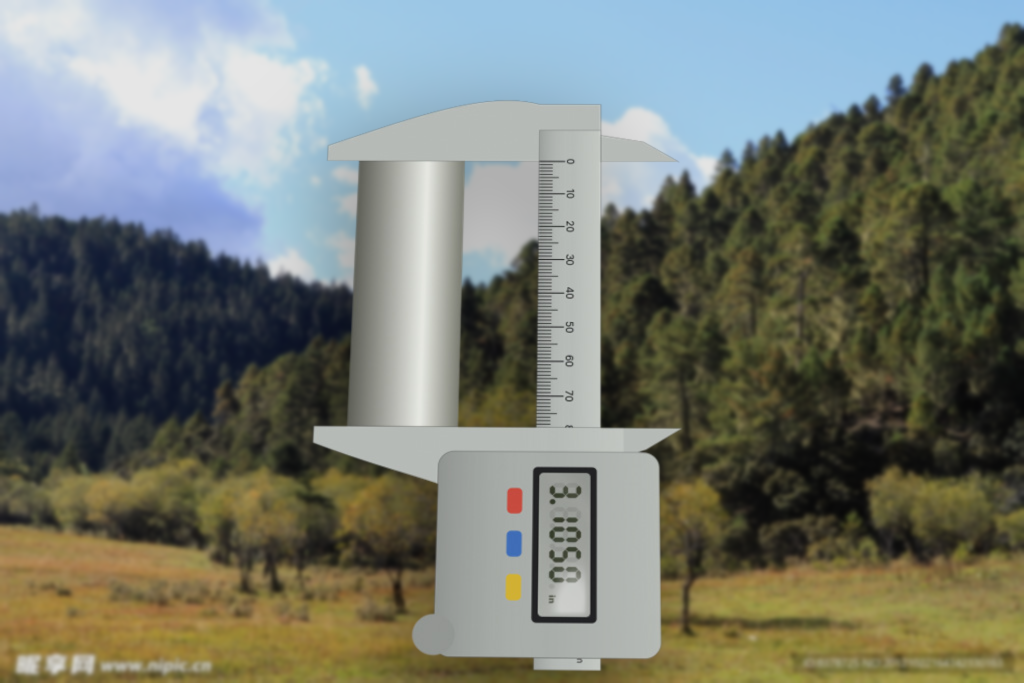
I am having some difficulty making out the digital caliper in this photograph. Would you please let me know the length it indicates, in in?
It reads 3.1050 in
